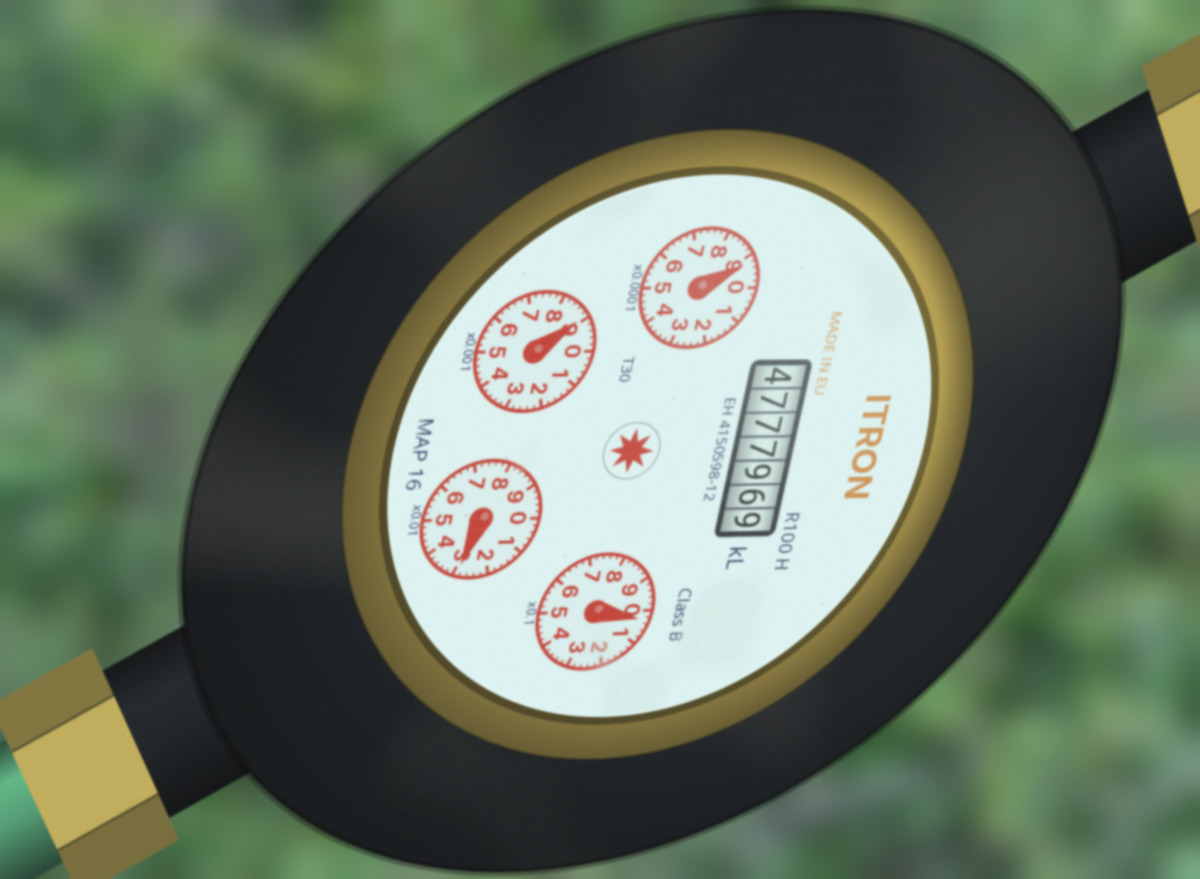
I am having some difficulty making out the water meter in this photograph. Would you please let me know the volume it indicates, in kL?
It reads 4777969.0289 kL
